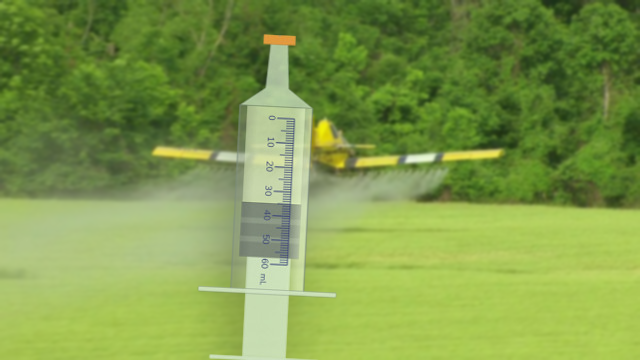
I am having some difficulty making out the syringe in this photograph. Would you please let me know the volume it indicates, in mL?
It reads 35 mL
